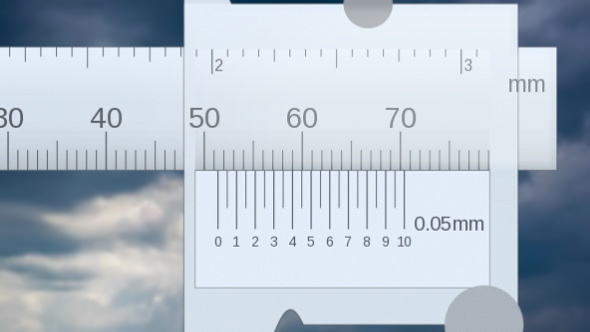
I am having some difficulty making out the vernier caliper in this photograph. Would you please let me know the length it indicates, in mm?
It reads 51.4 mm
